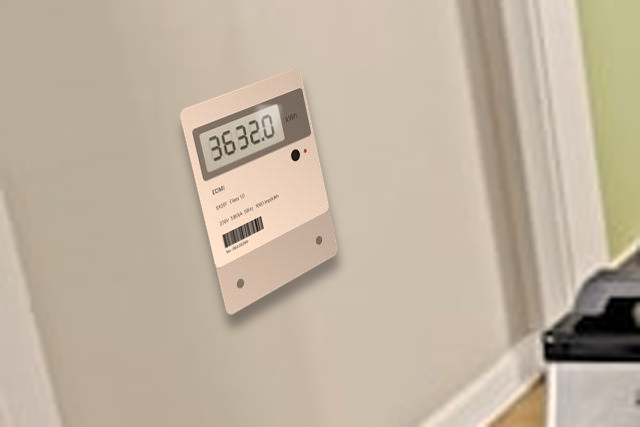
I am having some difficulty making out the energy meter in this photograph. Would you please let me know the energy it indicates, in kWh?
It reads 3632.0 kWh
